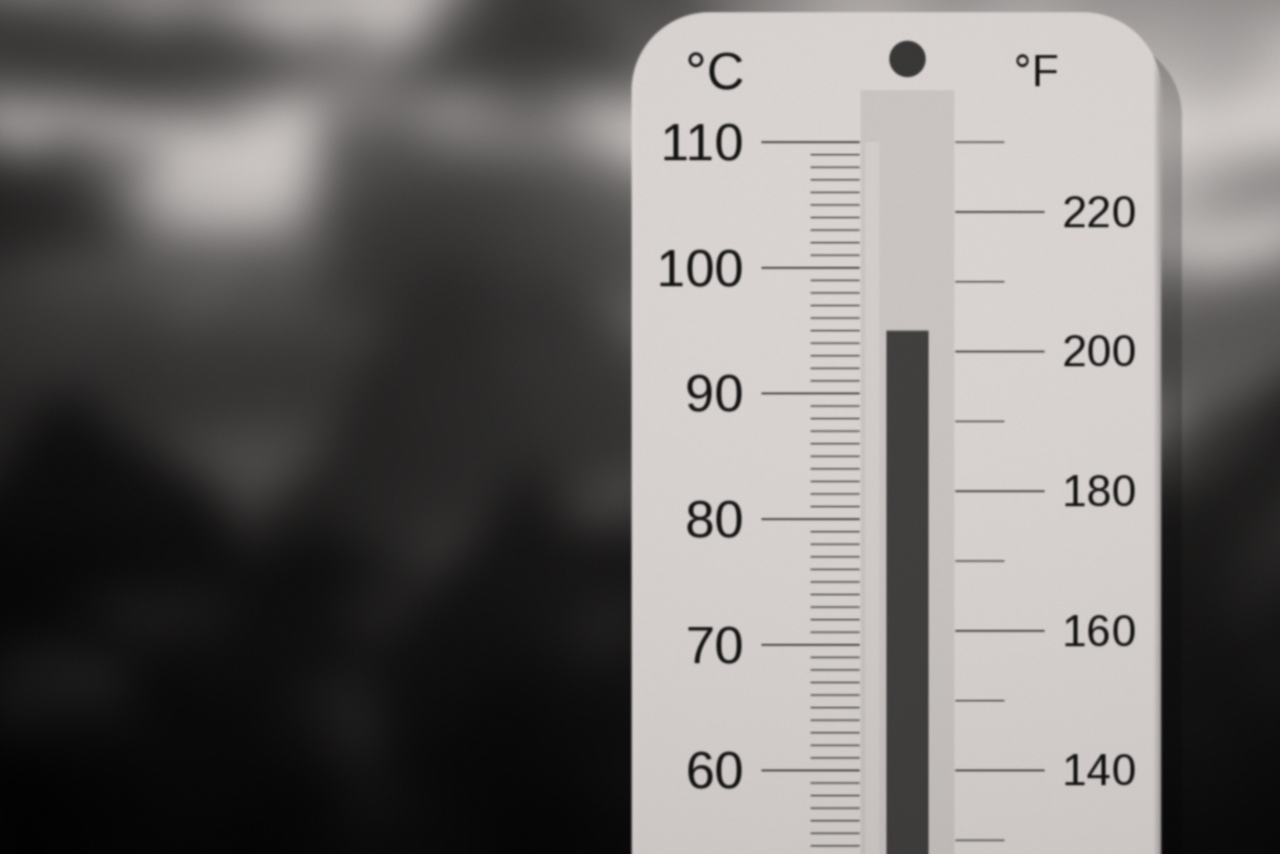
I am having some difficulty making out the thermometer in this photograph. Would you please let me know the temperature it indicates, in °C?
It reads 95 °C
